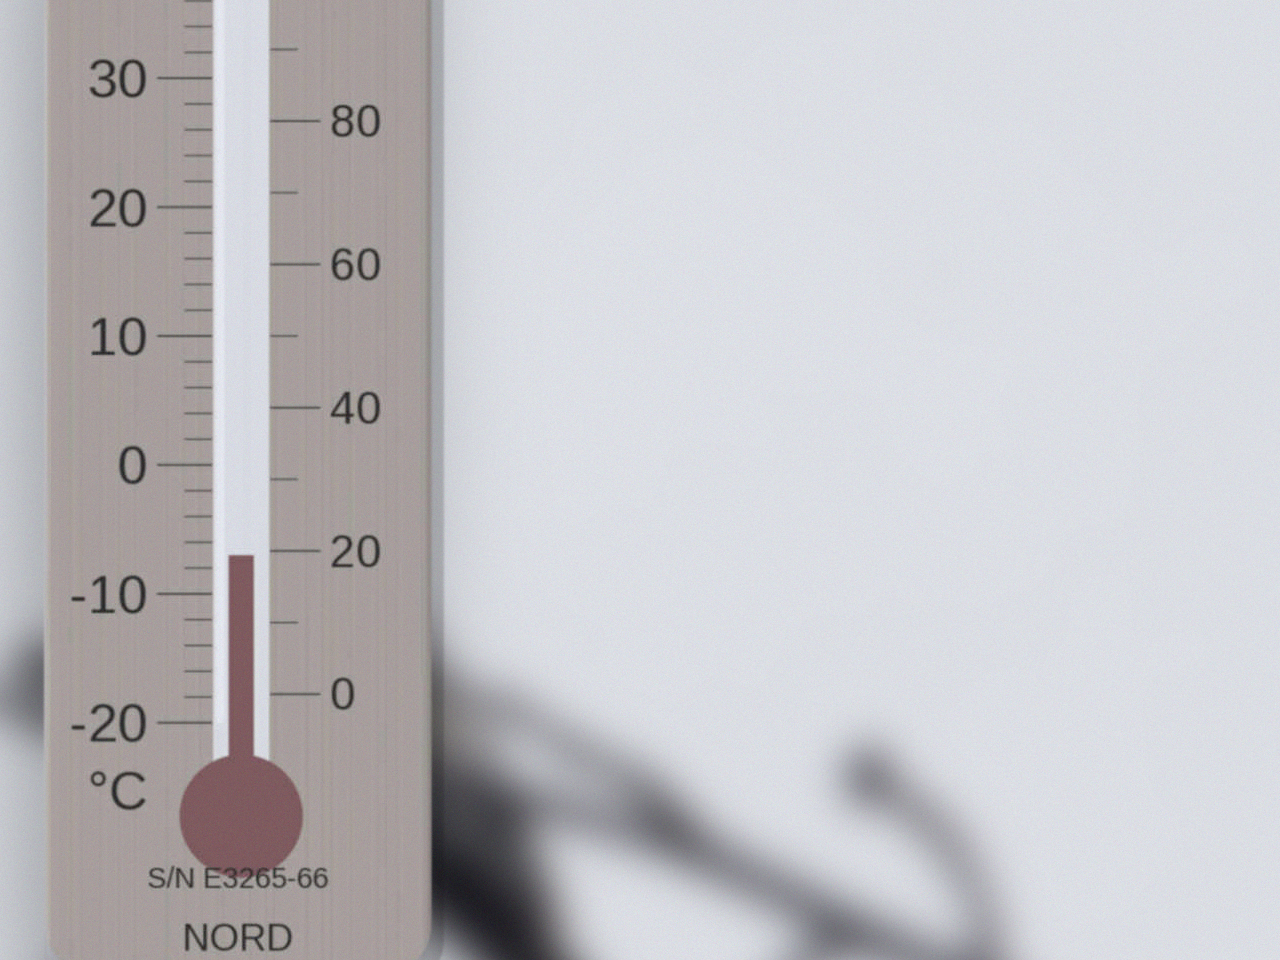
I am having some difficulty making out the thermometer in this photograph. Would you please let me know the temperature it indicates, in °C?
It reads -7 °C
